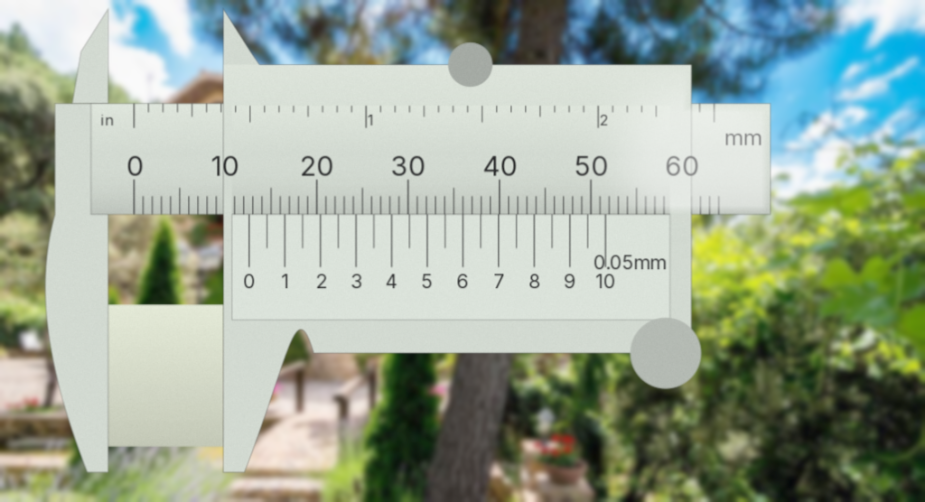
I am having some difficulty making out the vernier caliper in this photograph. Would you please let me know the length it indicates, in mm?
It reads 12.6 mm
